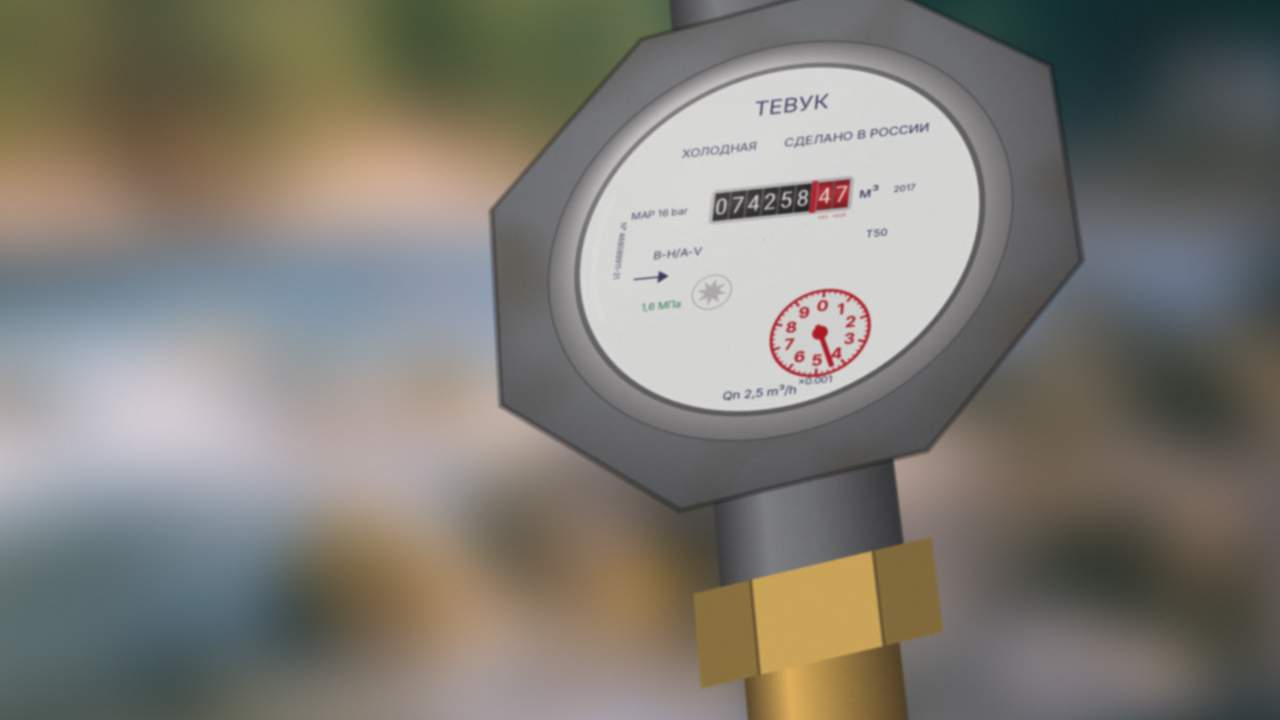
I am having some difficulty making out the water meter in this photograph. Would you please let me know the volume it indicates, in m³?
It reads 74258.474 m³
